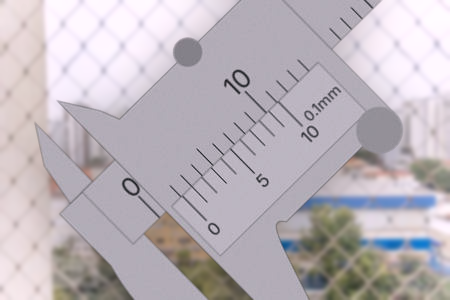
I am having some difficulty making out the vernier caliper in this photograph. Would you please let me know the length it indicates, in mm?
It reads 2.1 mm
